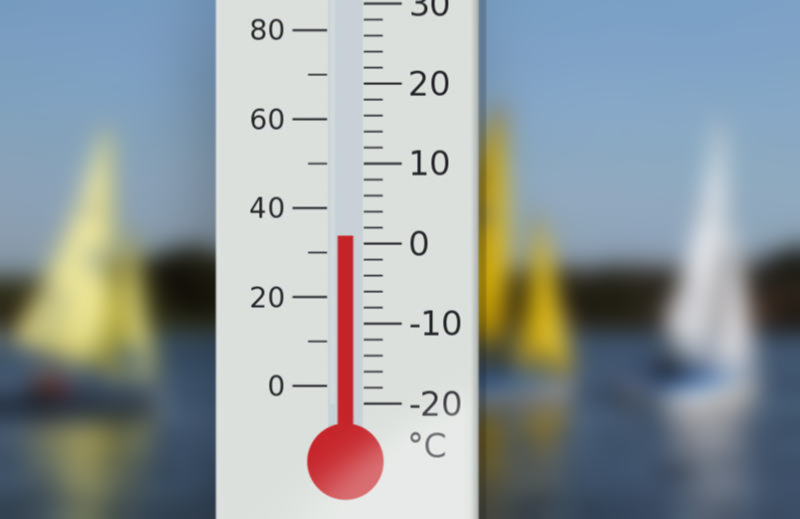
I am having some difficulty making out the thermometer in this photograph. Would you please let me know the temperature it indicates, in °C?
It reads 1 °C
